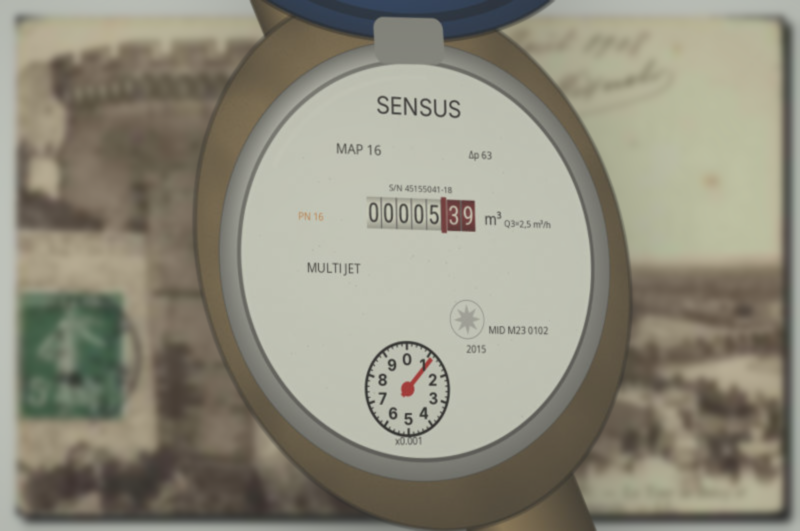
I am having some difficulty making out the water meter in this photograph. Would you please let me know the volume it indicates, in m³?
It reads 5.391 m³
